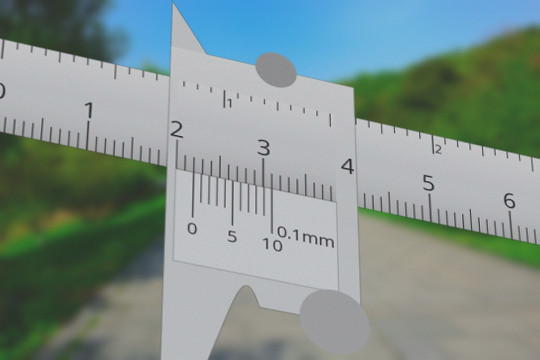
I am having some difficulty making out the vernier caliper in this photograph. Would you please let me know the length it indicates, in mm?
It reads 22.0 mm
